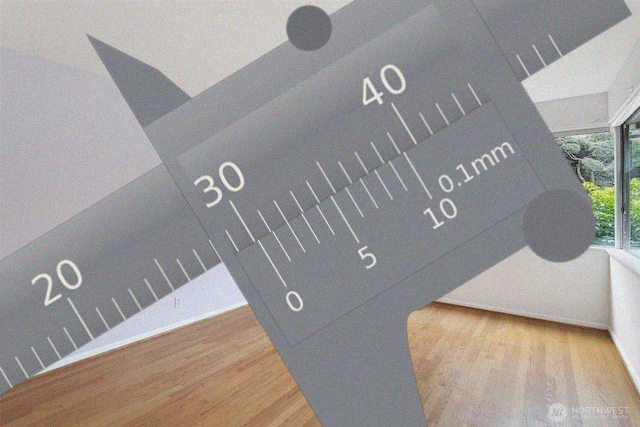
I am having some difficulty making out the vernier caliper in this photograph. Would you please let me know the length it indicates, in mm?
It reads 30.2 mm
